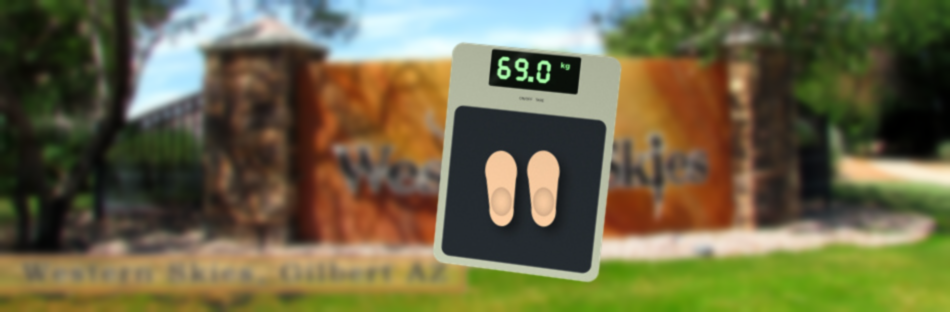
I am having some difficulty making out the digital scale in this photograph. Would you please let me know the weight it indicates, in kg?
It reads 69.0 kg
